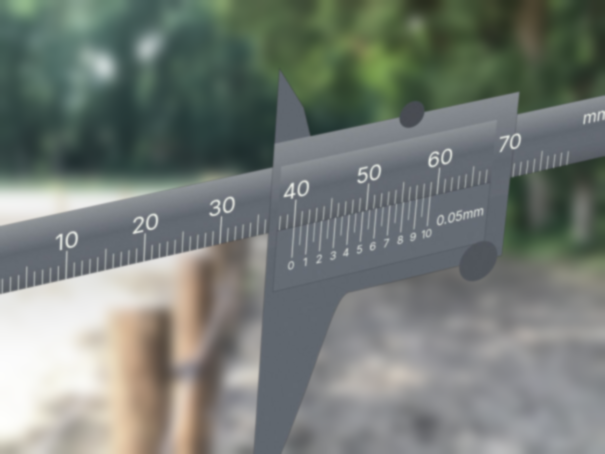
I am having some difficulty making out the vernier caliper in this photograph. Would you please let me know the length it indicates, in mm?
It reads 40.0 mm
